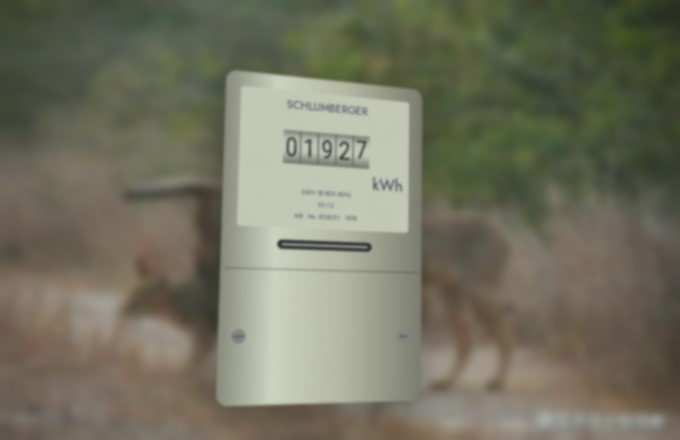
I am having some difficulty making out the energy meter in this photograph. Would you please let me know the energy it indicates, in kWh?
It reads 1927 kWh
